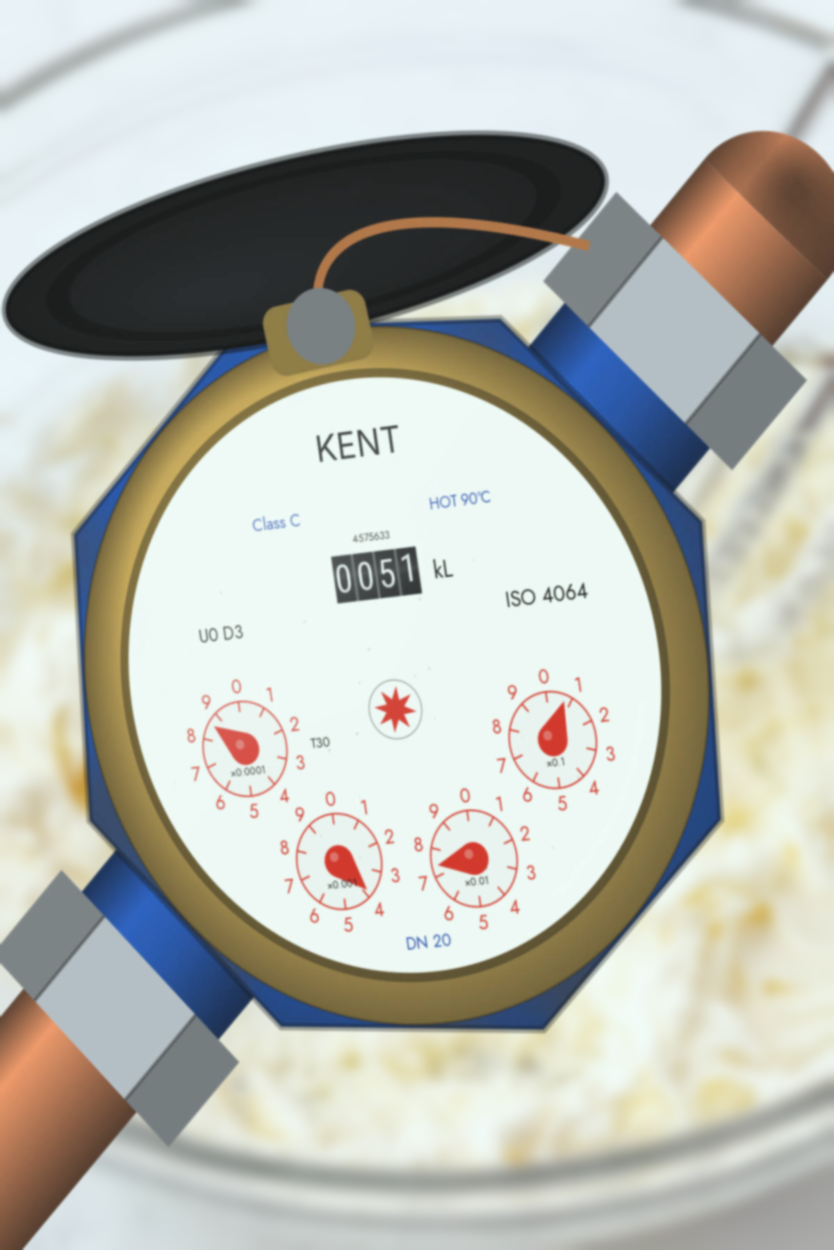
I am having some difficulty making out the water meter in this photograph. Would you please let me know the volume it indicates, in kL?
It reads 51.0738 kL
